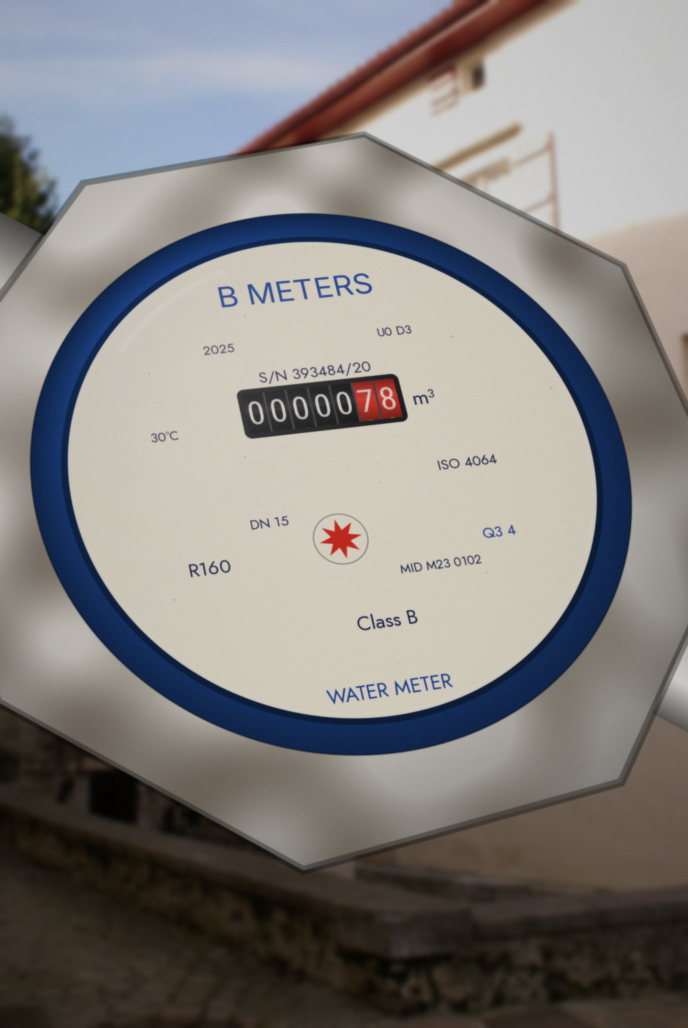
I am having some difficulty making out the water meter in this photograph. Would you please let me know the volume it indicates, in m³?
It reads 0.78 m³
